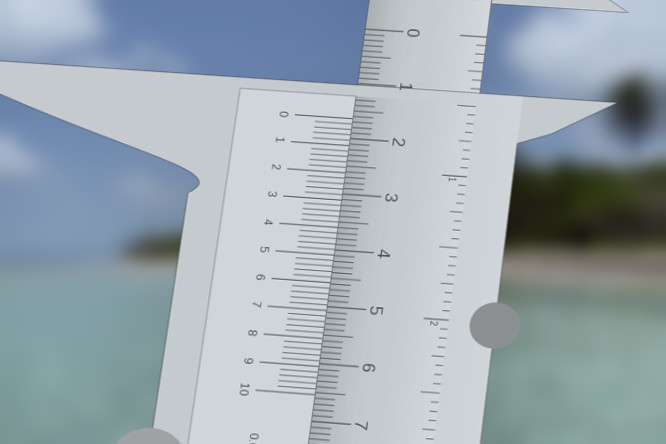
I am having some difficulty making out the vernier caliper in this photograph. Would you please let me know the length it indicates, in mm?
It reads 16.4 mm
